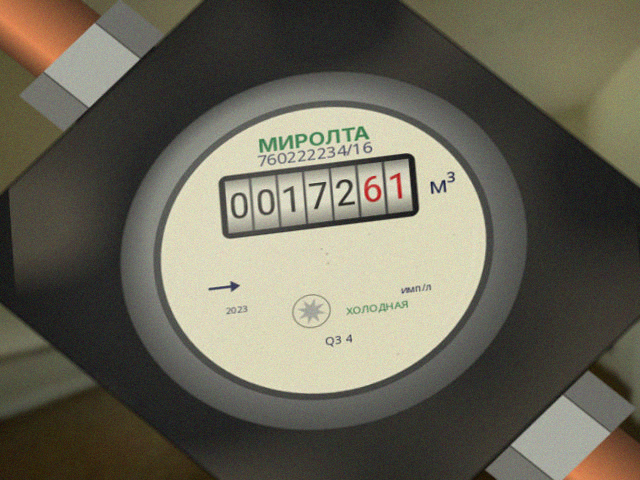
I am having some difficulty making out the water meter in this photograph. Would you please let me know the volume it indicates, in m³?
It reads 172.61 m³
